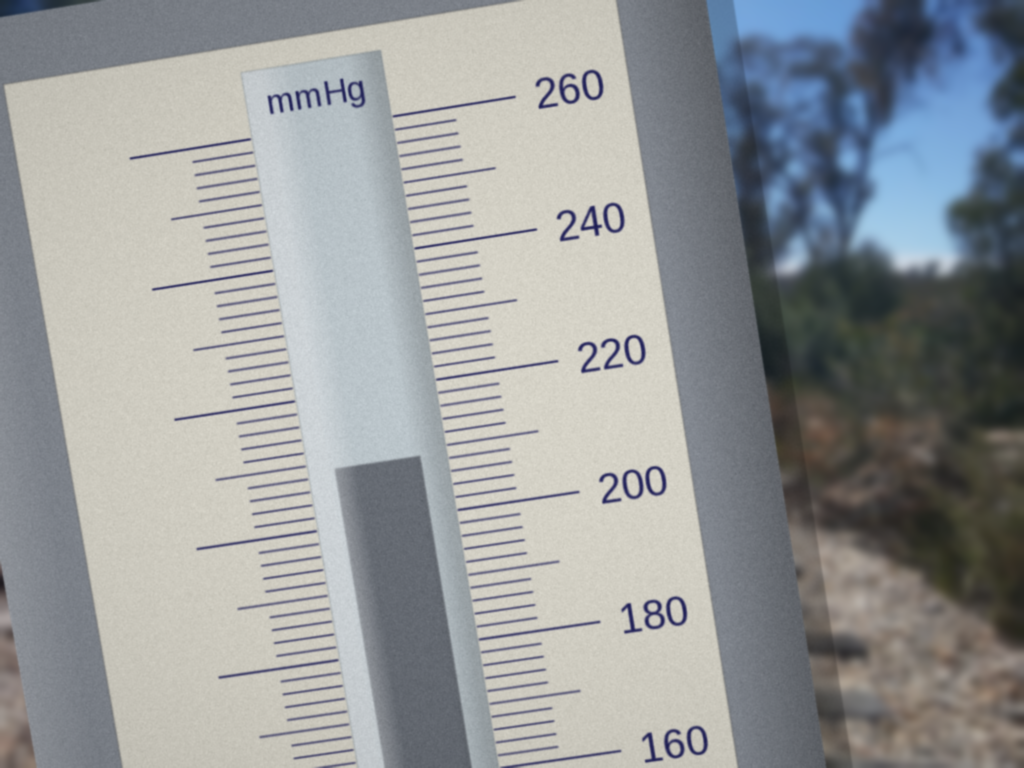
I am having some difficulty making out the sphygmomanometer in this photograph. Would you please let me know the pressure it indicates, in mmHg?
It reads 209 mmHg
